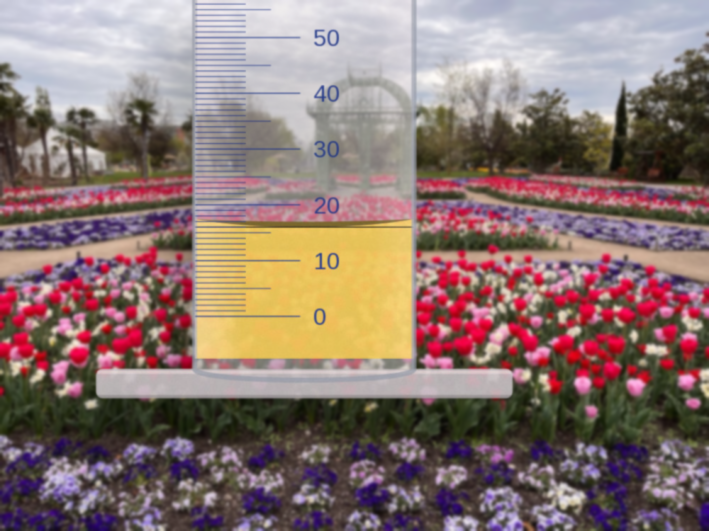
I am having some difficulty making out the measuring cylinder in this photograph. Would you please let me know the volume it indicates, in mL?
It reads 16 mL
